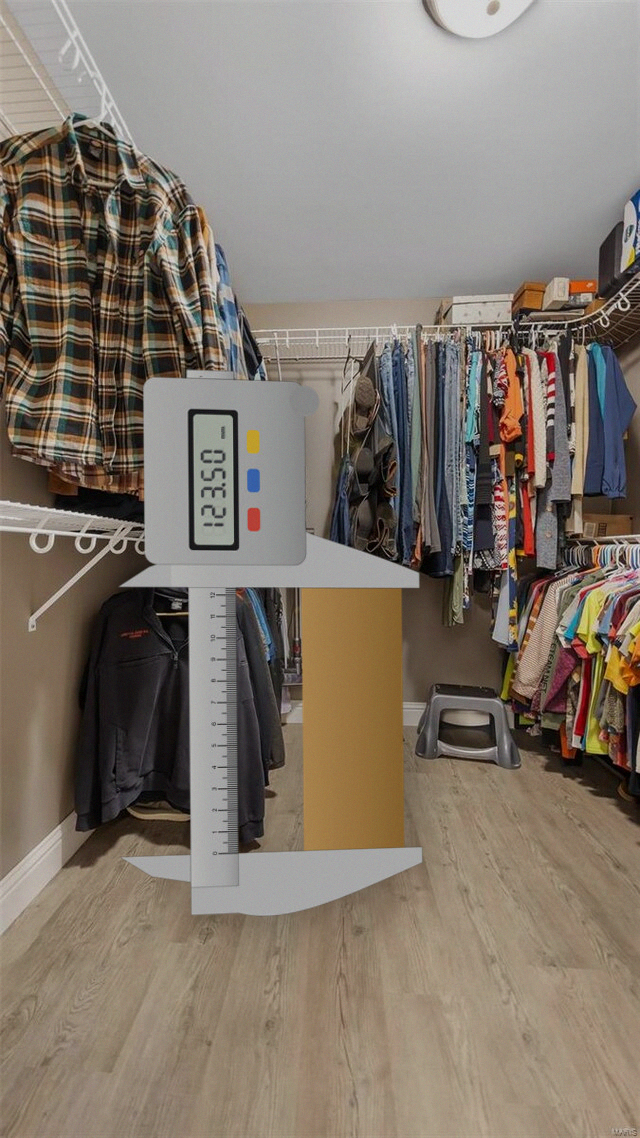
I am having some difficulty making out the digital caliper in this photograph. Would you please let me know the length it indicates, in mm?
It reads 123.50 mm
